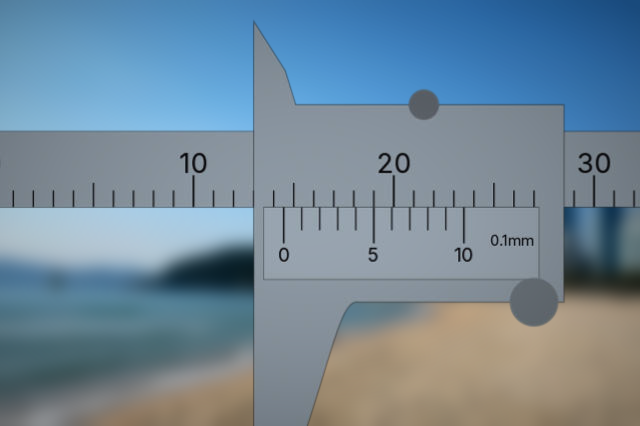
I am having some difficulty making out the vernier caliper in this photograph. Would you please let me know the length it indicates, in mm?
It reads 14.5 mm
